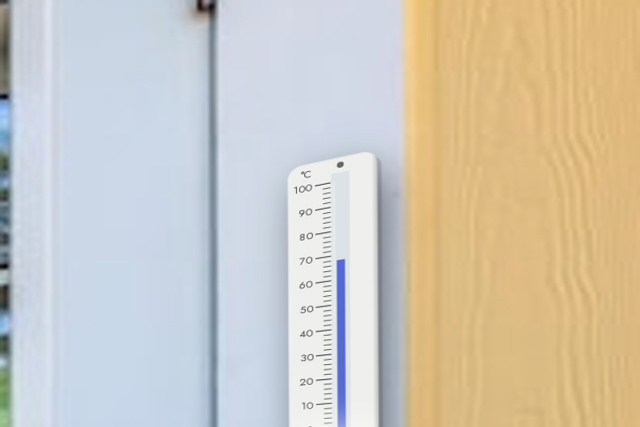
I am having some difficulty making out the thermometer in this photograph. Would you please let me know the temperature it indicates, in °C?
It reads 68 °C
